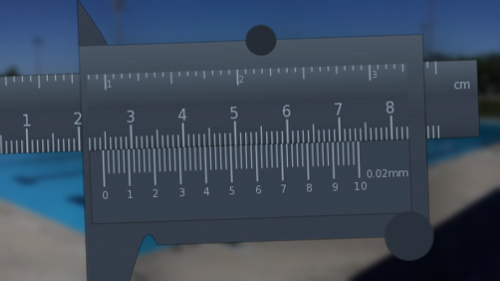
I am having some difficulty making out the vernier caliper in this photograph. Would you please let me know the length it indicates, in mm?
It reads 24.5 mm
